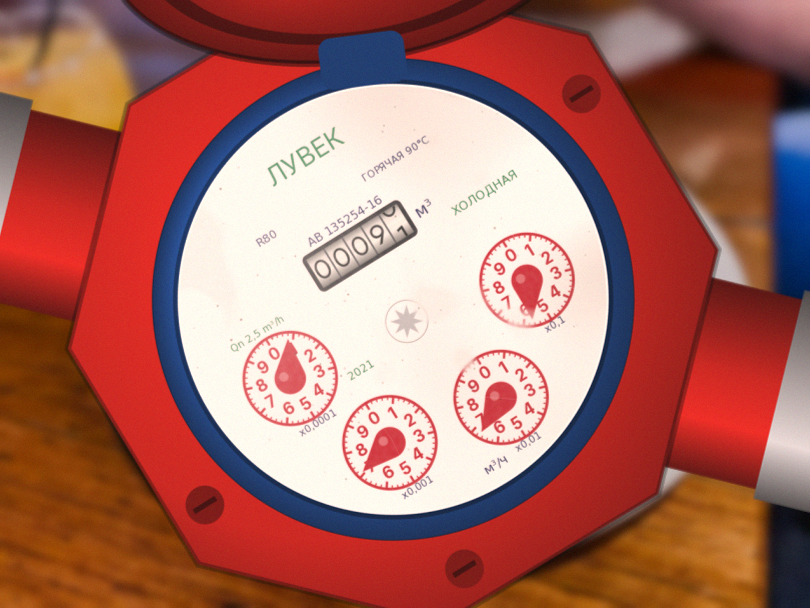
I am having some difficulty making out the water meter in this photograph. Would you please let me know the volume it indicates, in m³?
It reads 90.5670 m³
